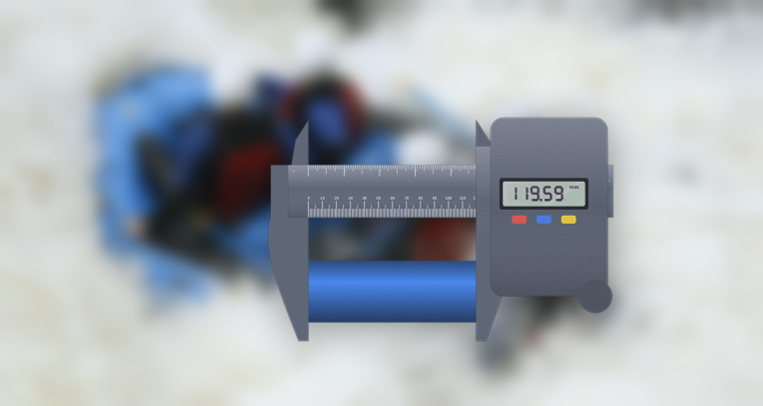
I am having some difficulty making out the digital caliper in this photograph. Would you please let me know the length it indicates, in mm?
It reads 119.59 mm
